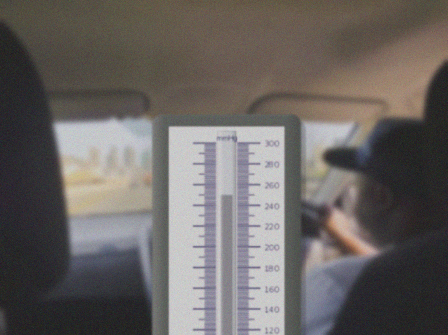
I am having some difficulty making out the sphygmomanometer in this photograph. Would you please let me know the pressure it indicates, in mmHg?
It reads 250 mmHg
